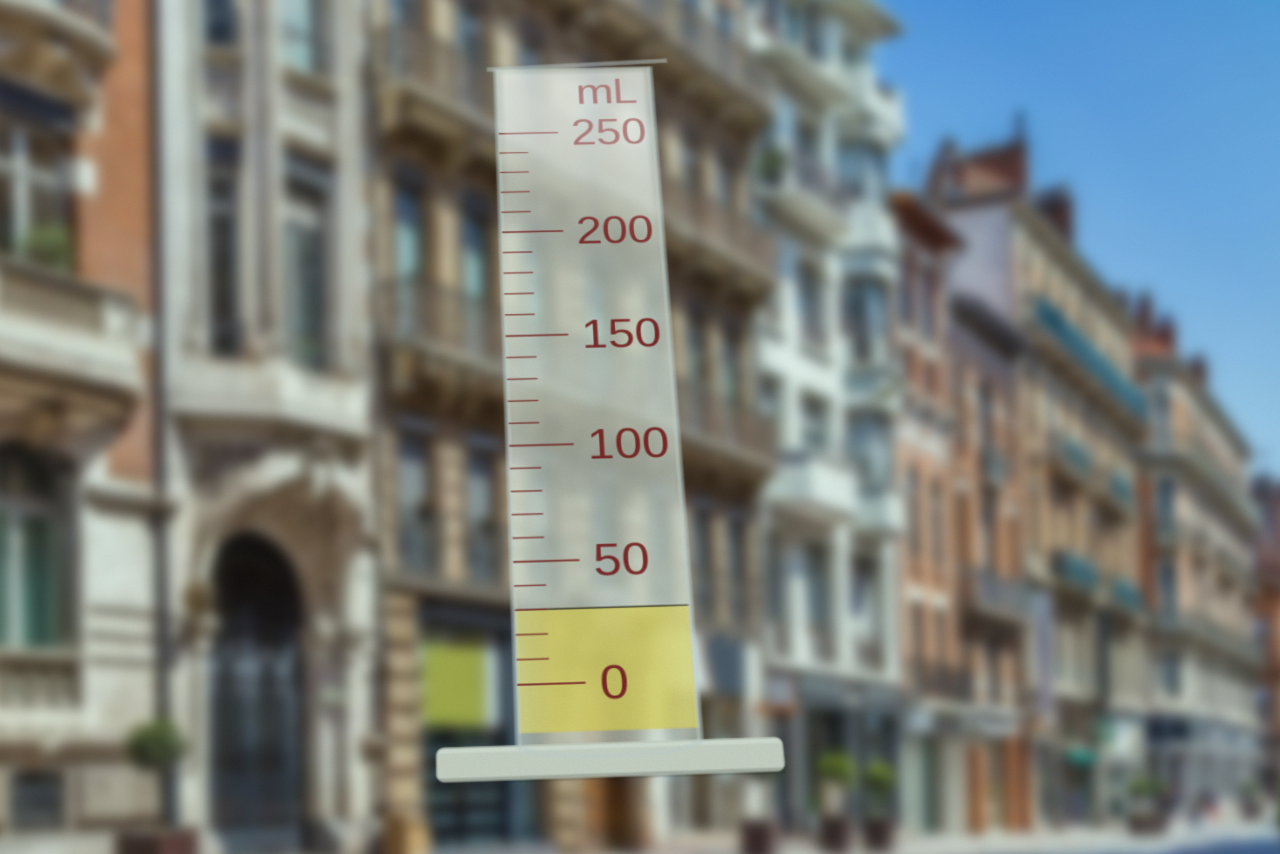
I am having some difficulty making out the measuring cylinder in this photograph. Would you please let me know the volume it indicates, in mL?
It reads 30 mL
